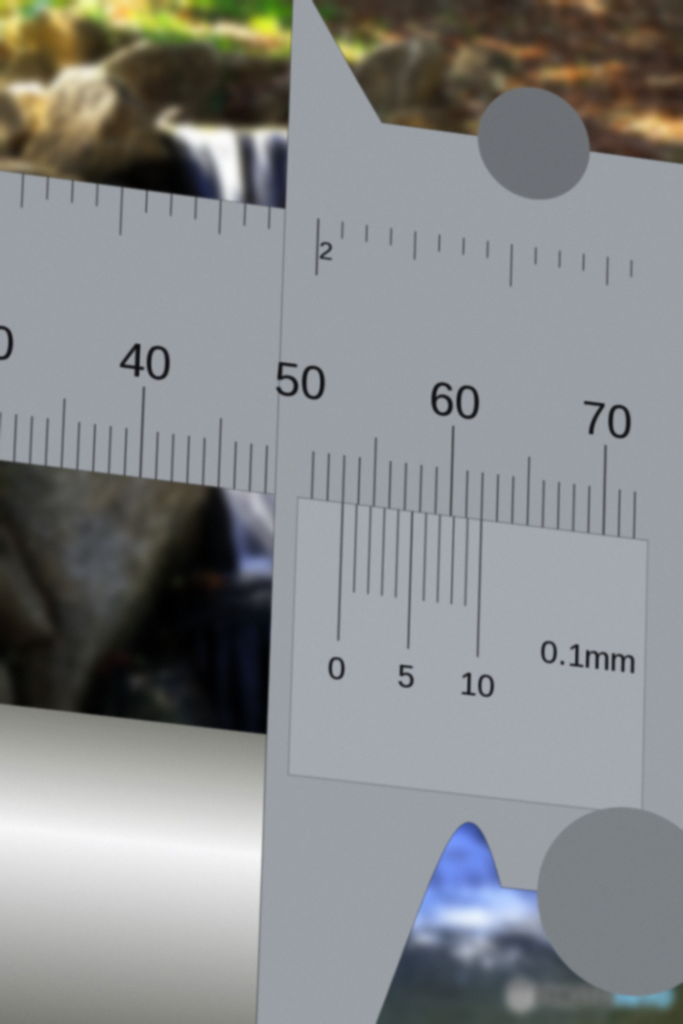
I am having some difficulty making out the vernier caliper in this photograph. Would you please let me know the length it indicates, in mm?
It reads 53.0 mm
